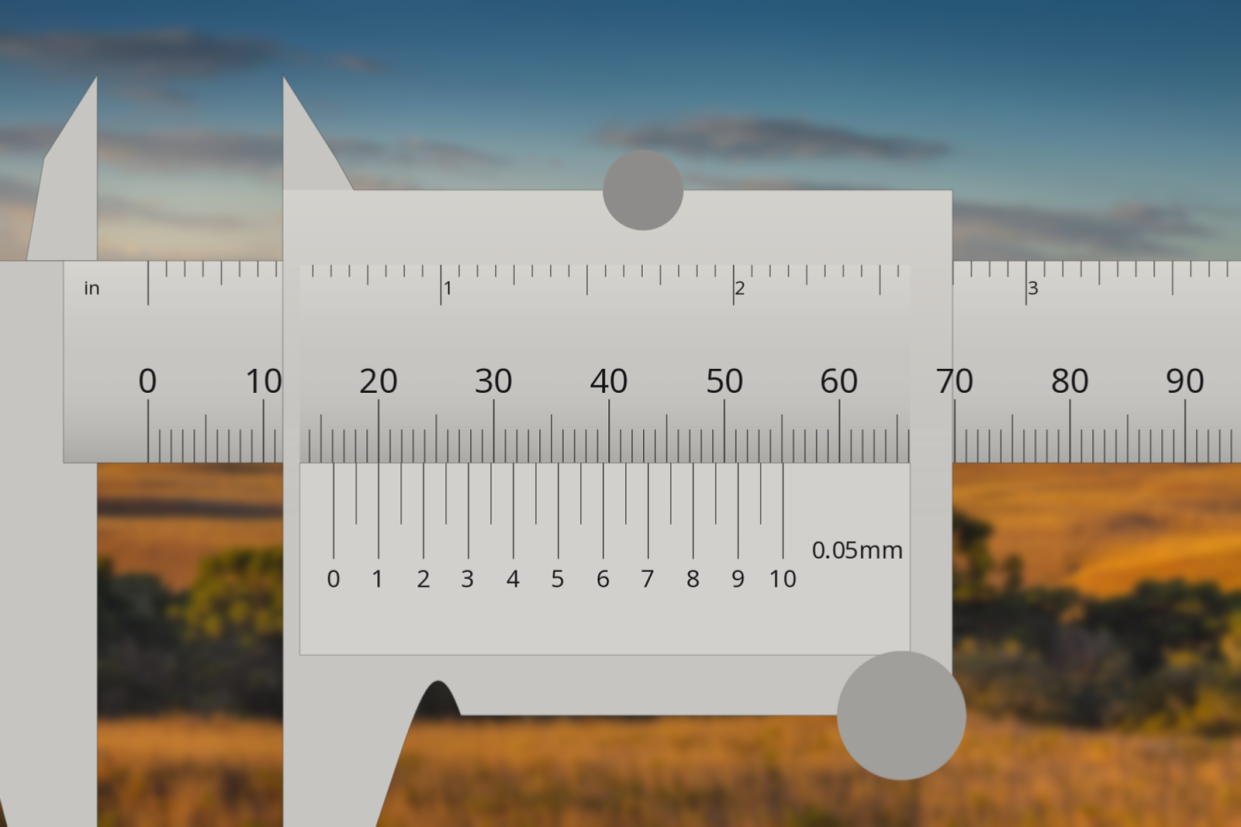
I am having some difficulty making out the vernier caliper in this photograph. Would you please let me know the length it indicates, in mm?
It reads 16.1 mm
